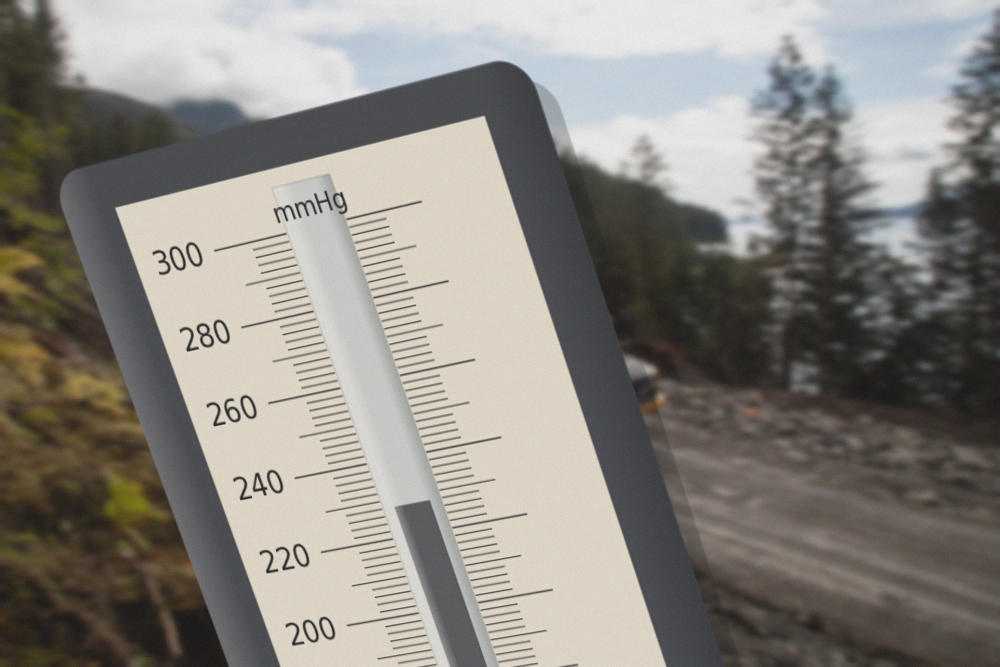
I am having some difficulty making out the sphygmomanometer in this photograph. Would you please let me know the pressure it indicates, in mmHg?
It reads 228 mmHg
